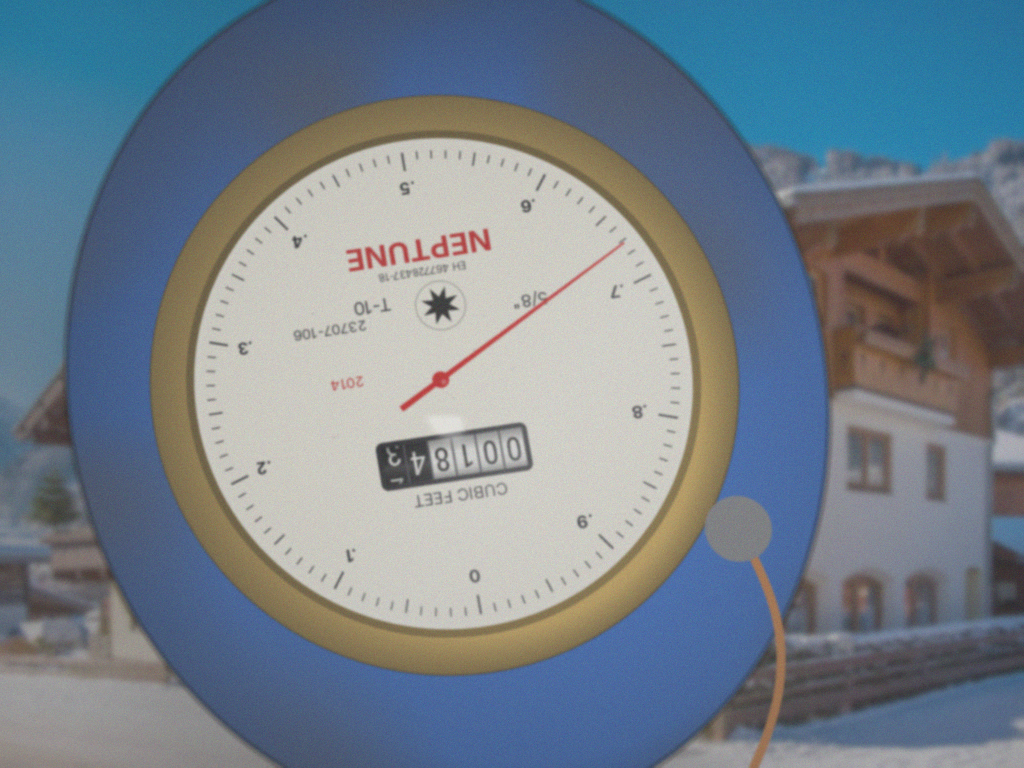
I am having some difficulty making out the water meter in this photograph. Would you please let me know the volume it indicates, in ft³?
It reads 1842.67 ft³
